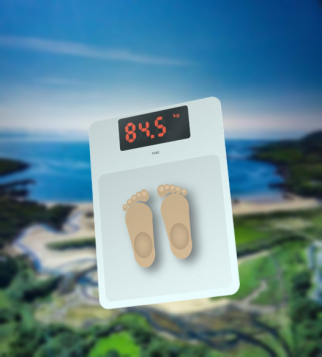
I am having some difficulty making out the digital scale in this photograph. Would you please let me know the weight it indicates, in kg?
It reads 84.5 kg
